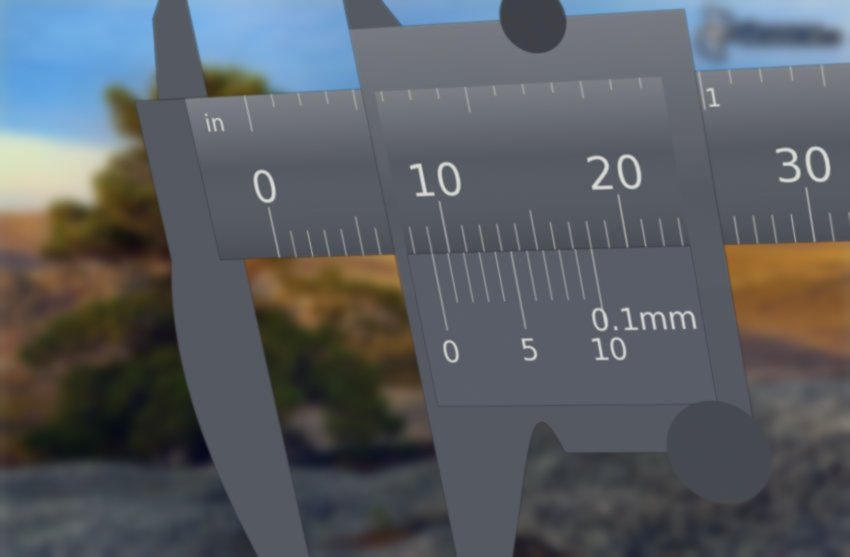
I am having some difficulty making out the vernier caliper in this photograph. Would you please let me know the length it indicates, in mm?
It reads 9.0 mm
